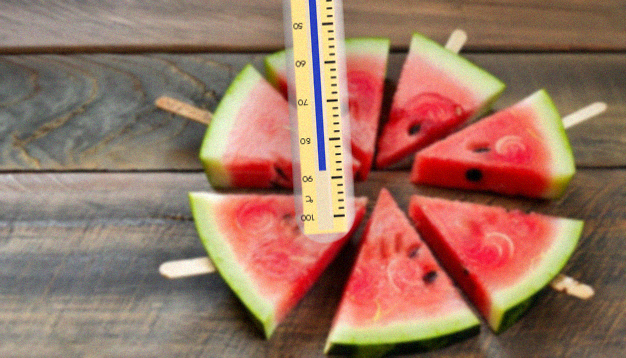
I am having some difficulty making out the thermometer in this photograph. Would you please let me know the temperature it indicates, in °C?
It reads 88 °C
